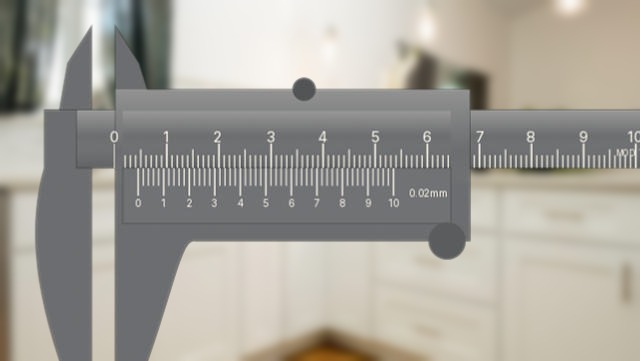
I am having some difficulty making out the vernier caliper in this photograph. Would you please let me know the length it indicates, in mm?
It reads 4.5 mm
